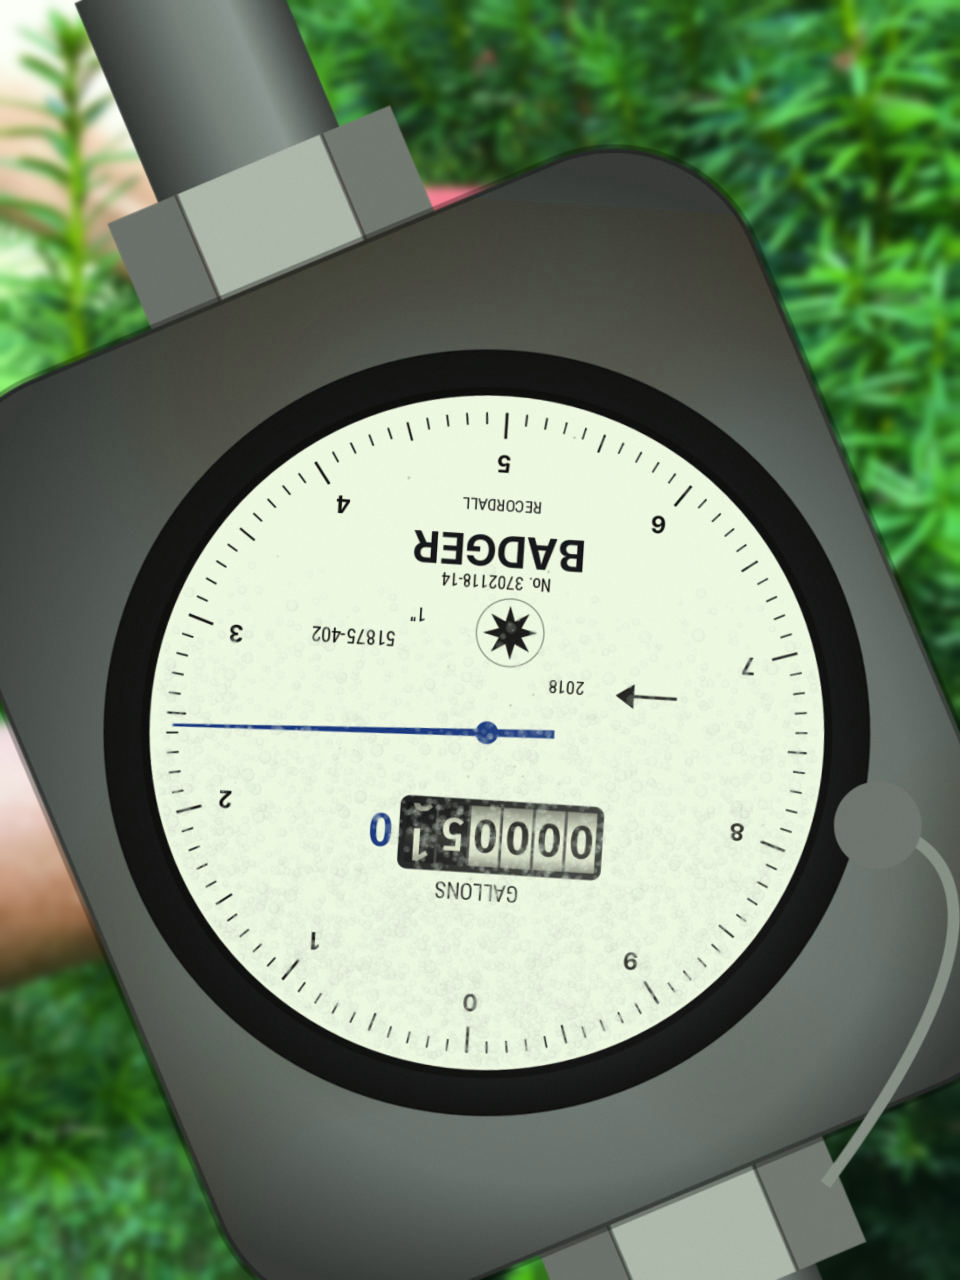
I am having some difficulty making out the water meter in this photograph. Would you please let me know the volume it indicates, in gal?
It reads 512.4 gal
